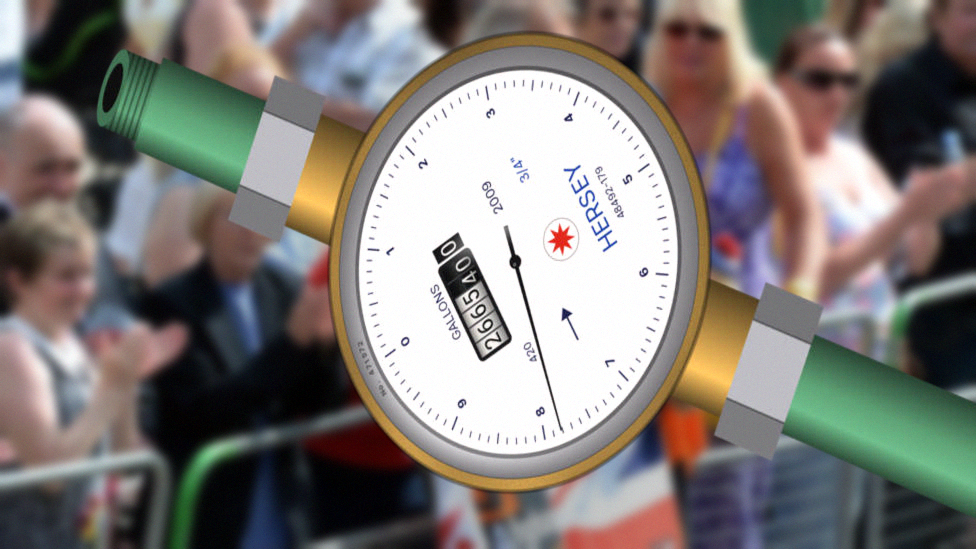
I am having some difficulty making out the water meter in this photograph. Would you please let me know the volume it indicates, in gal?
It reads 2665397.8 gal
